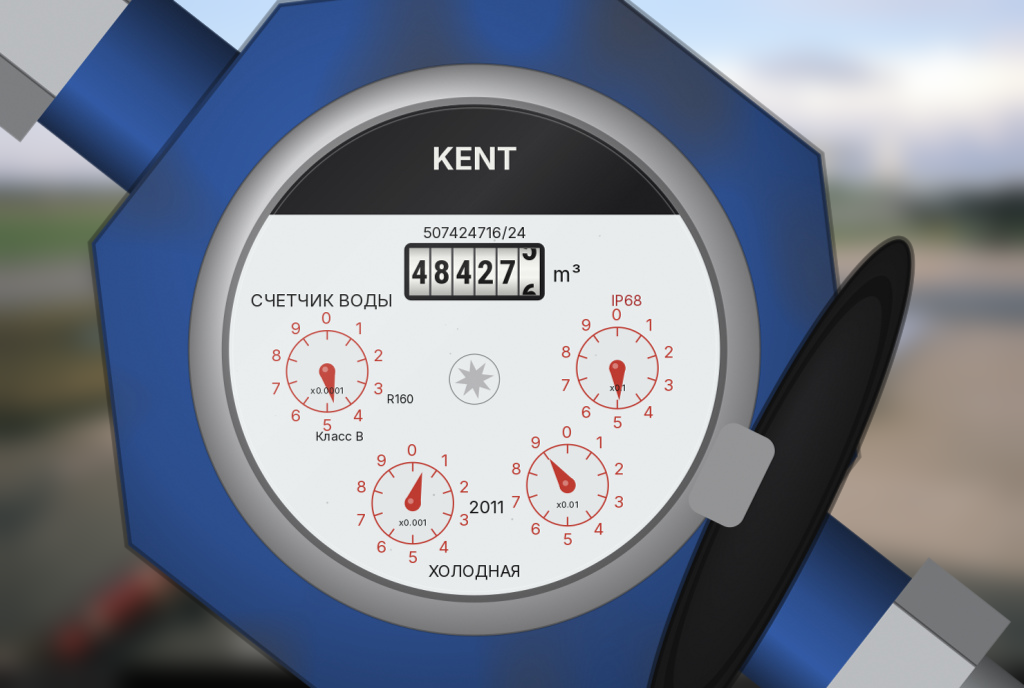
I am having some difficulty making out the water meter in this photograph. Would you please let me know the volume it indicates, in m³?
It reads 484275.4904 m³
